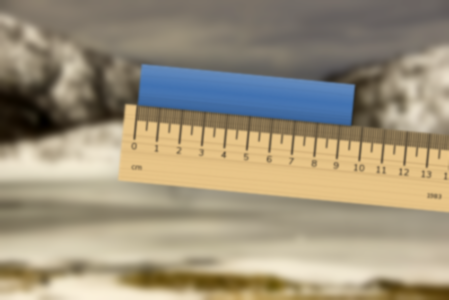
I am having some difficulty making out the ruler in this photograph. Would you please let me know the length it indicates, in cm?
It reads 9.5 cm
